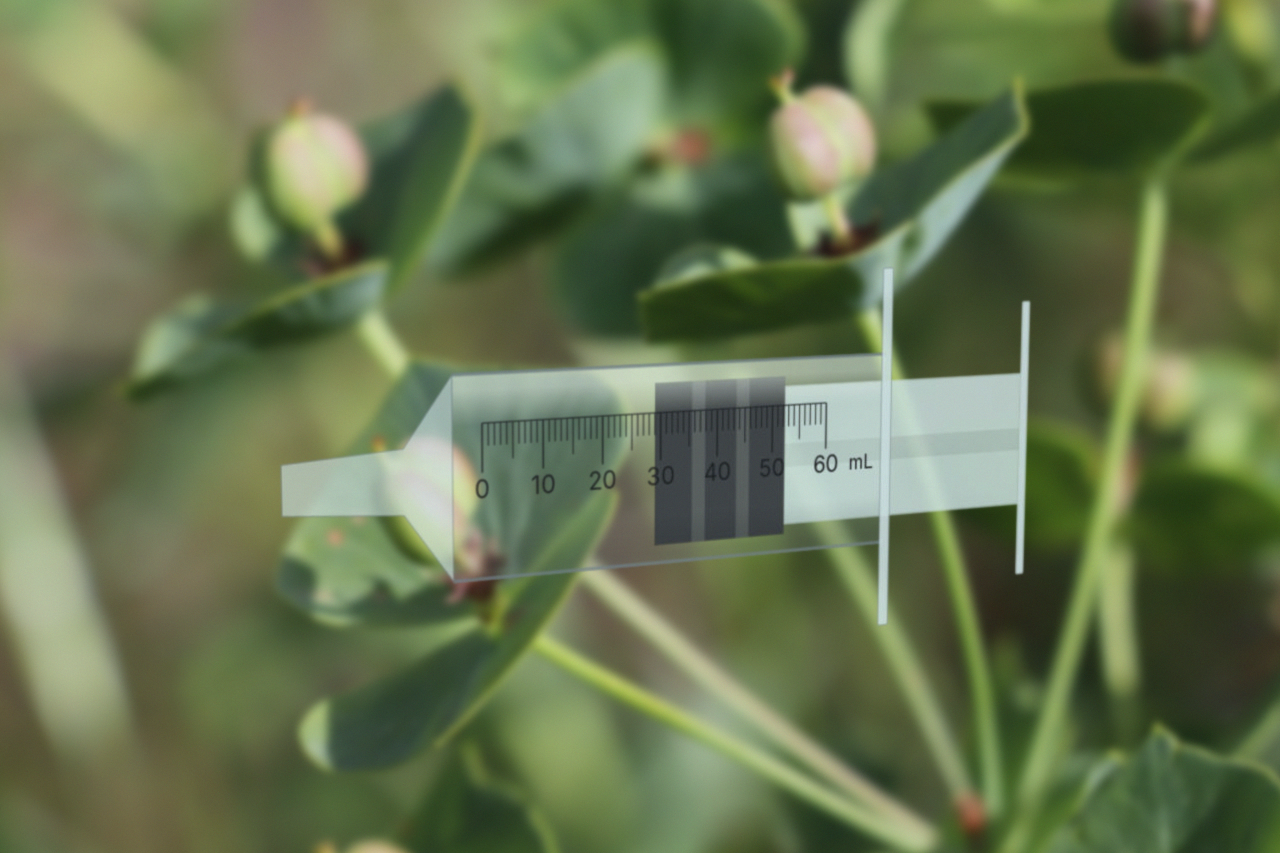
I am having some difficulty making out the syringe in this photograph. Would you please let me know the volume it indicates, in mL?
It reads 29 mL
